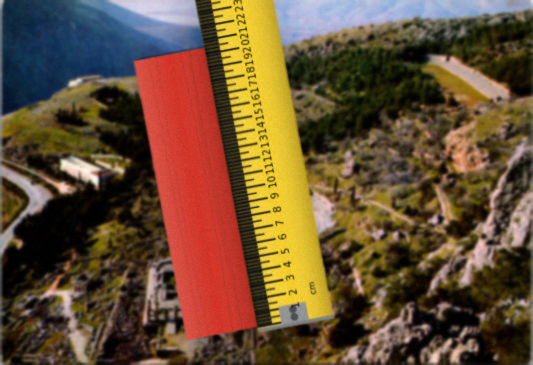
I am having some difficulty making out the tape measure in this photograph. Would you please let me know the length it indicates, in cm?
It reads 20.5 cm
